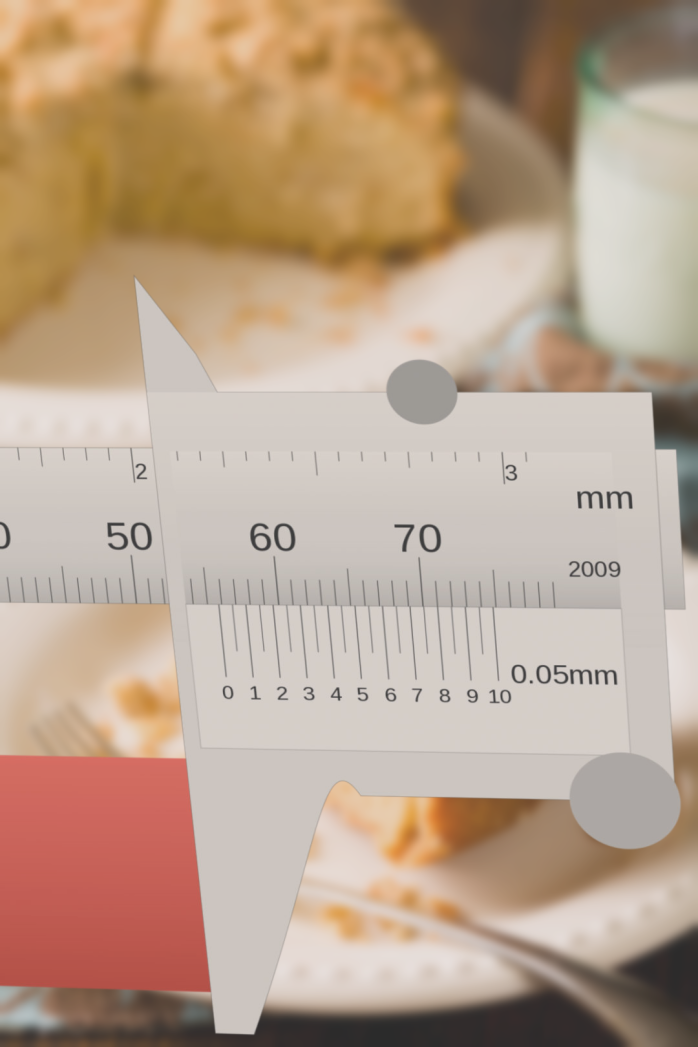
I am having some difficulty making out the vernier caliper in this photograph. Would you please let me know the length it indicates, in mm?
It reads 55.8 mm
